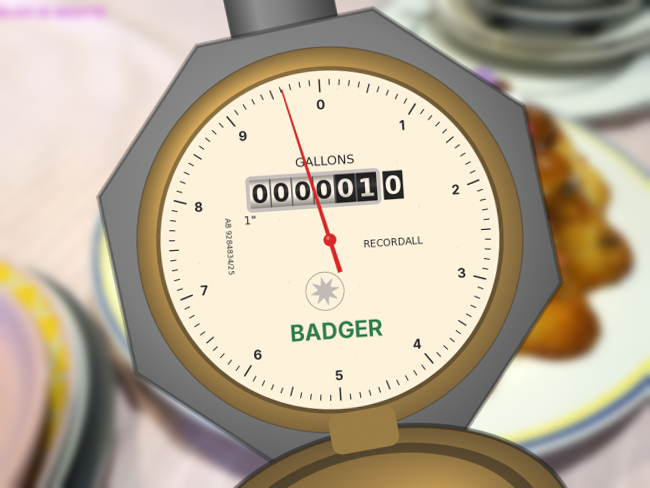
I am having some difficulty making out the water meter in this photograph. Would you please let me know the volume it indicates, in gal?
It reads 9.6 gal
